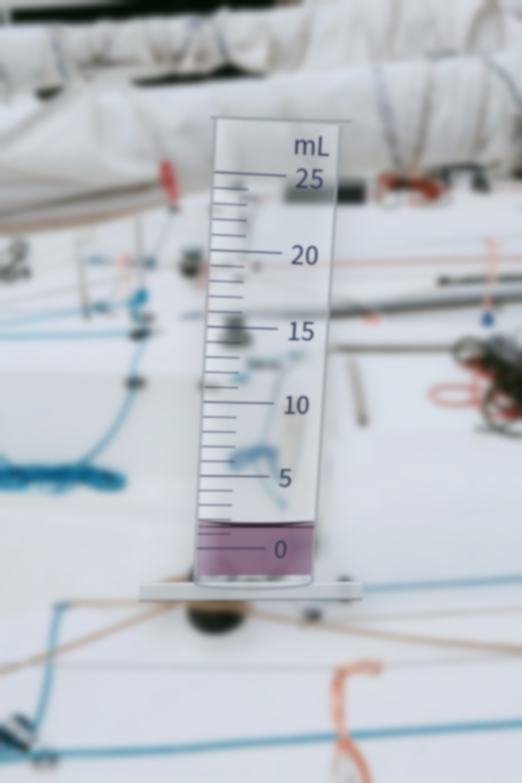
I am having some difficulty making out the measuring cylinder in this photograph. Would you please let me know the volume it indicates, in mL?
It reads 1.5 mL
